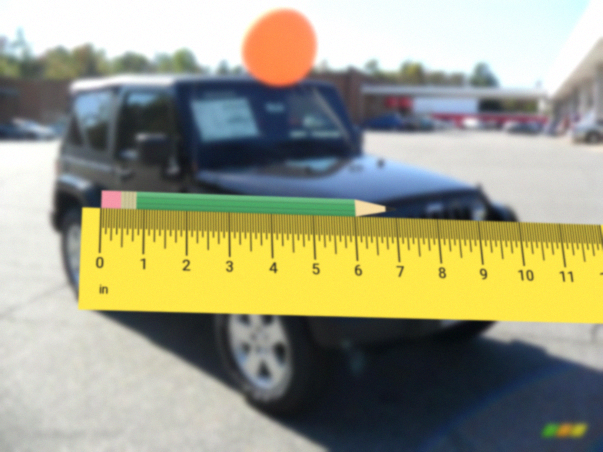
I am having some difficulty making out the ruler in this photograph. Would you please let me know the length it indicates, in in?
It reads 7 in
